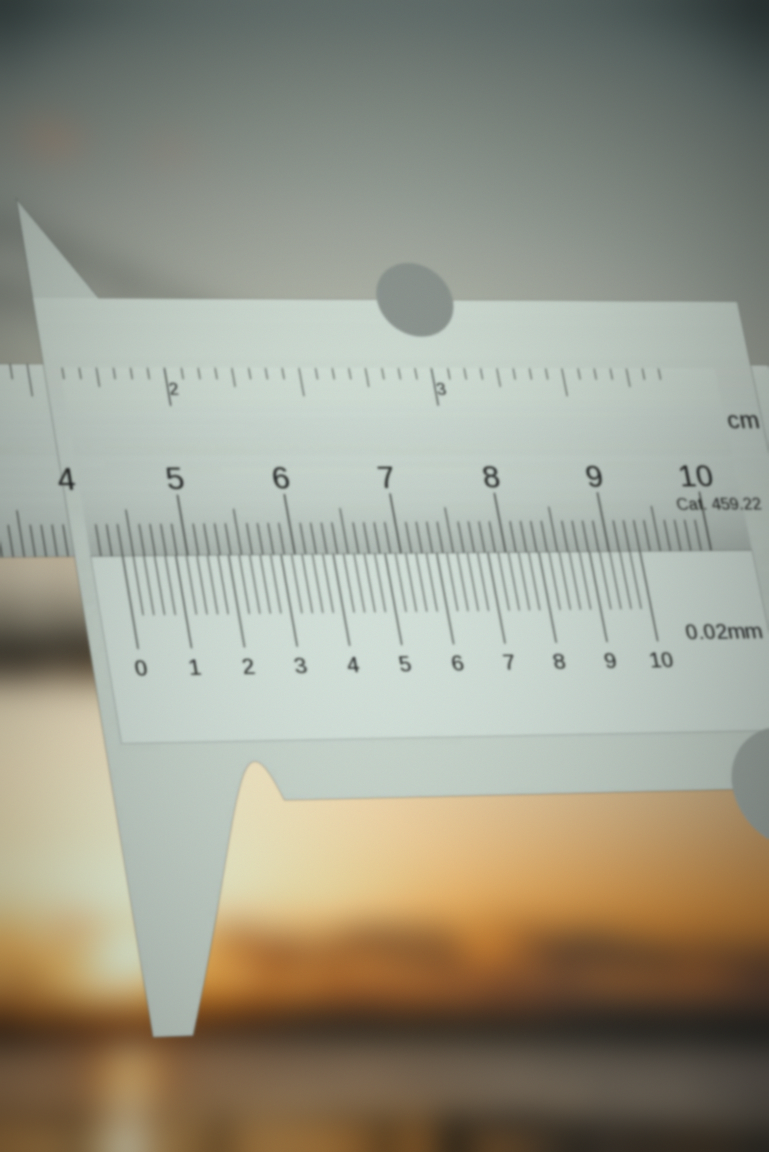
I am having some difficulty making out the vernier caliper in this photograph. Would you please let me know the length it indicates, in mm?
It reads 44.0 mm
